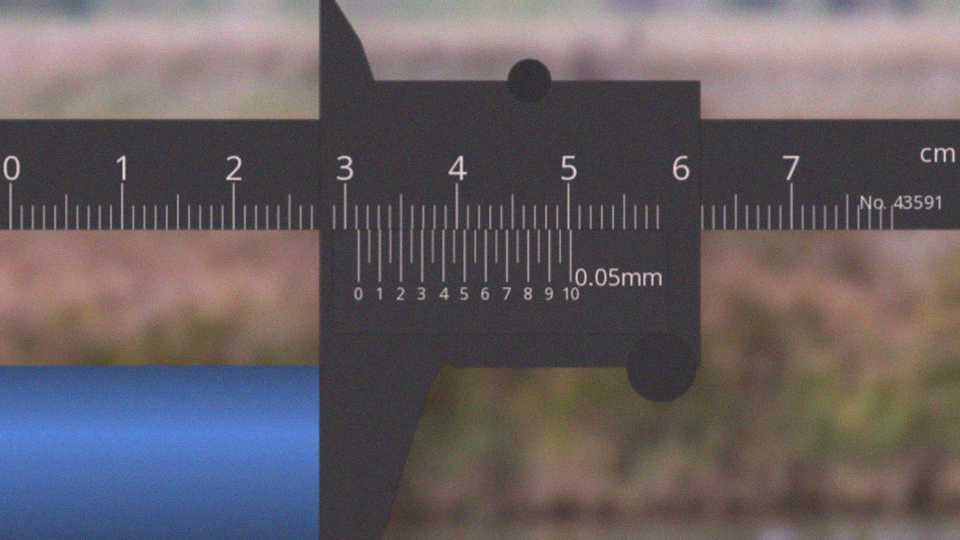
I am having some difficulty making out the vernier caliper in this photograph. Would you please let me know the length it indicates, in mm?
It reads 31.2 mm
